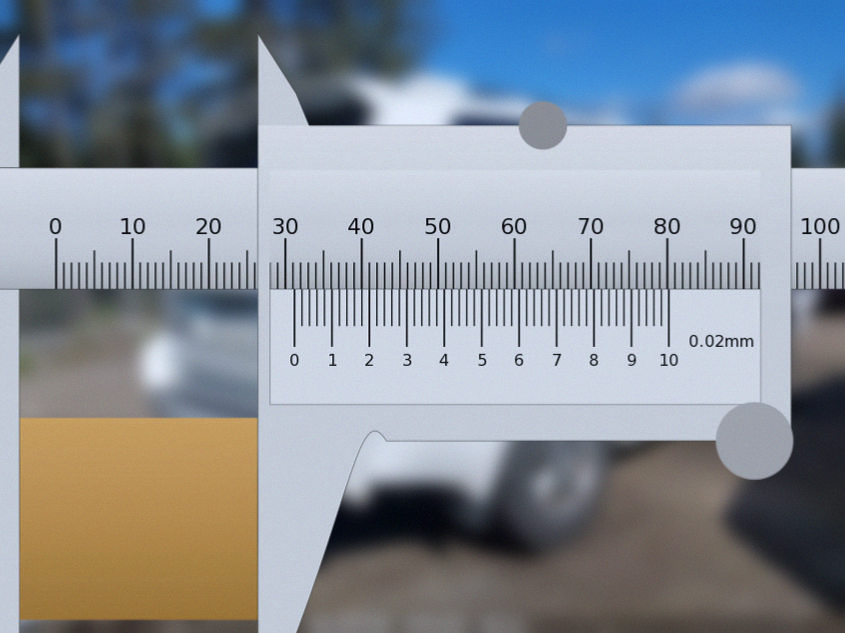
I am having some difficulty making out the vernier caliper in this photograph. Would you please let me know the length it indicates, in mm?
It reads 31.2 mm
